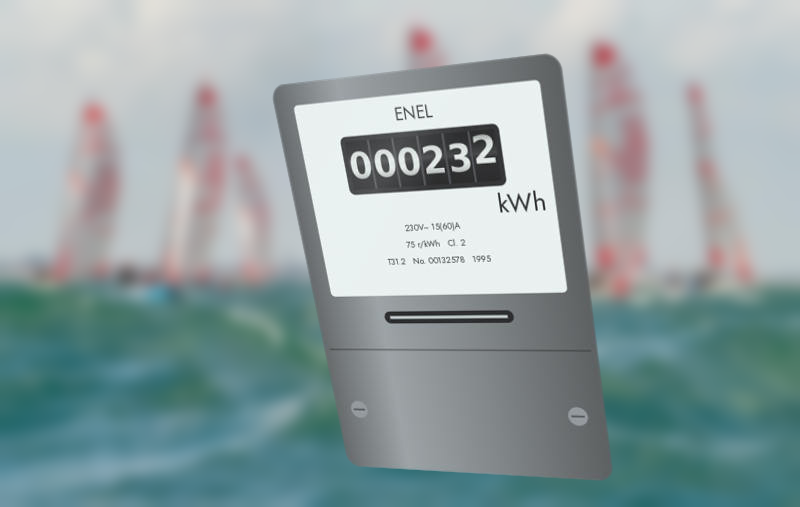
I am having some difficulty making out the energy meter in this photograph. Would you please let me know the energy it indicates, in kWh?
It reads 232 kWh
